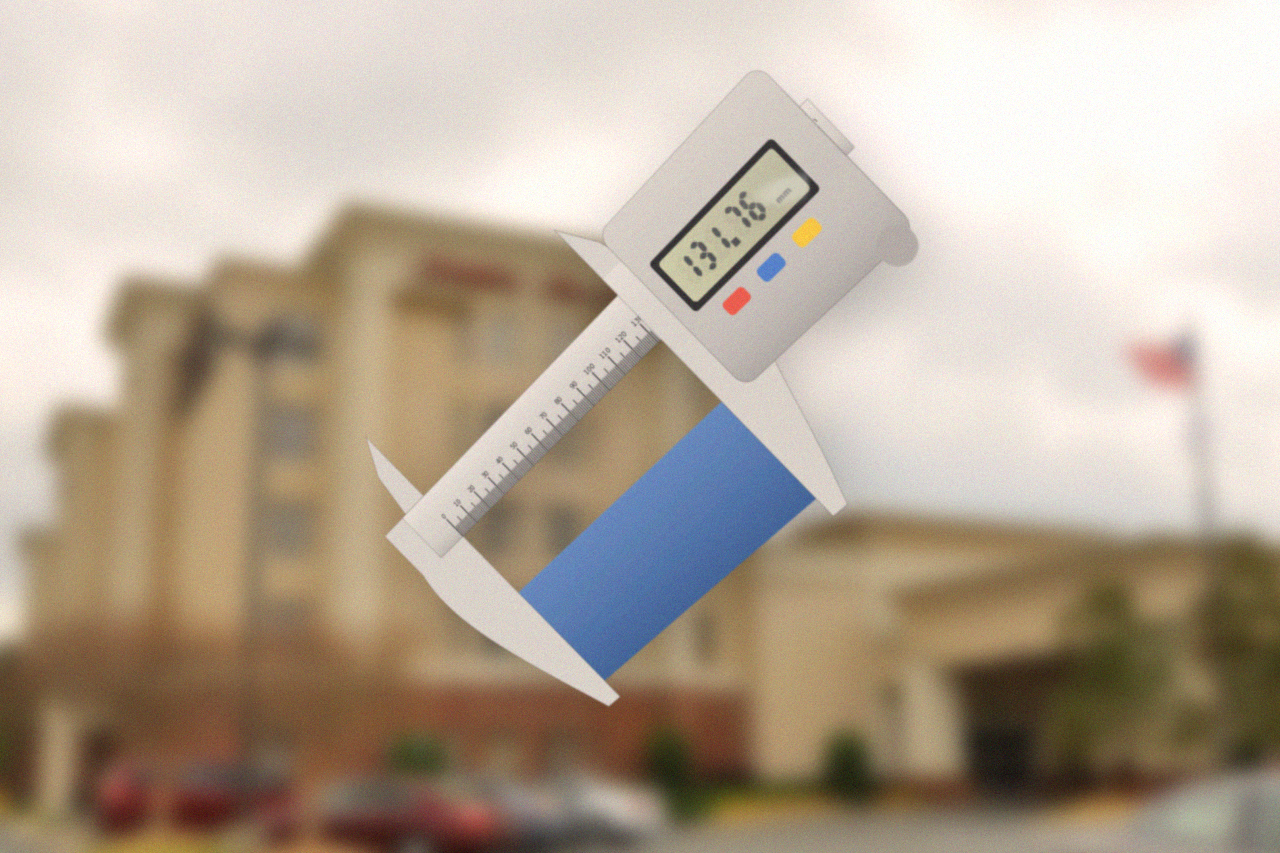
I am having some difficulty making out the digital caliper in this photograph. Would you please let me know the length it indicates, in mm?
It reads 131.76 mm
